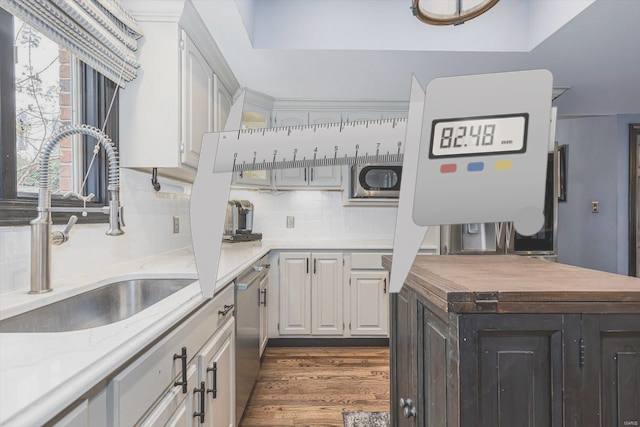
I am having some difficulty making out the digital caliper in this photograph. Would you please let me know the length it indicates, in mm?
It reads 82.48 mm
